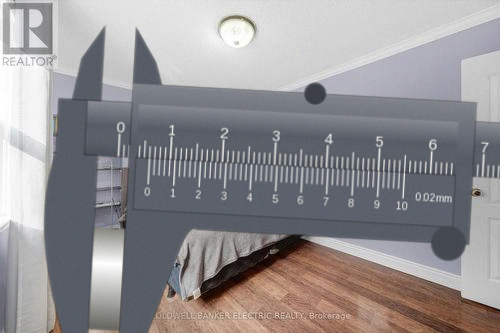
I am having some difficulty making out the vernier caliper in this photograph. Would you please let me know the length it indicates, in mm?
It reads 6.0 mm
